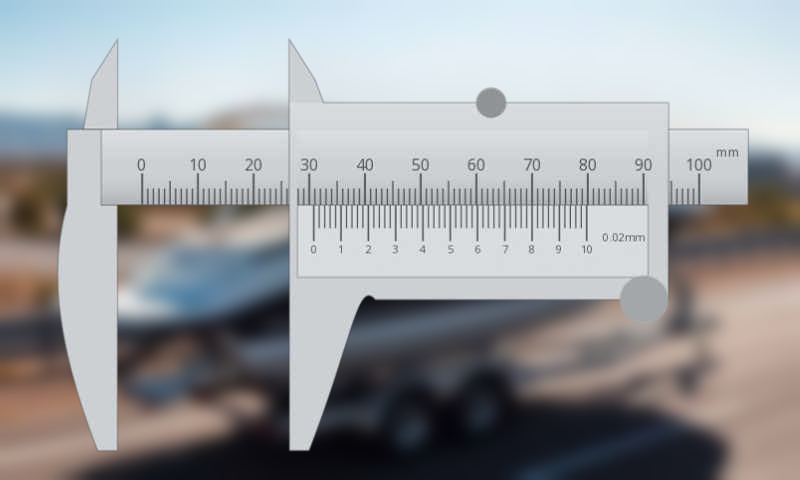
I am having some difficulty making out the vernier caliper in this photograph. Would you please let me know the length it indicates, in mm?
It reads 30.8 mm
